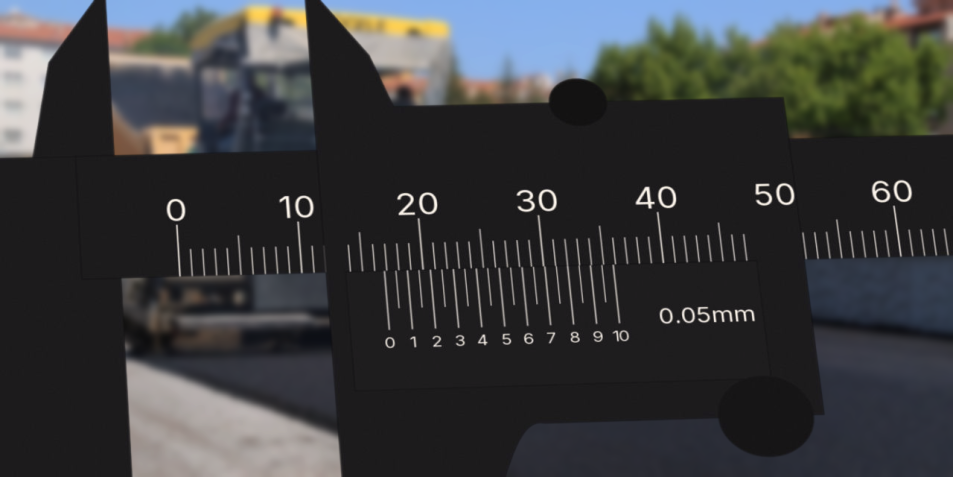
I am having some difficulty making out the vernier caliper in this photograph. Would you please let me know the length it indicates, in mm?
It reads 16.8 mm
